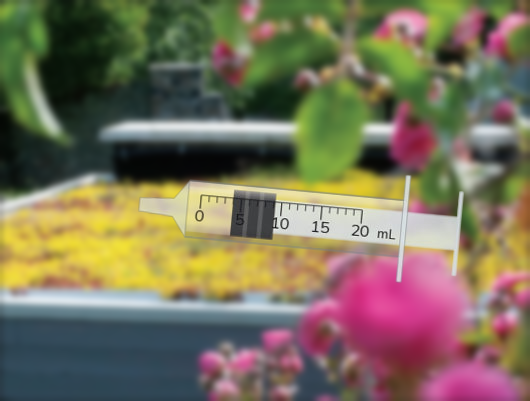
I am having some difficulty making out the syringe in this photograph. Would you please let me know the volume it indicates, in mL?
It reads 4 mL
